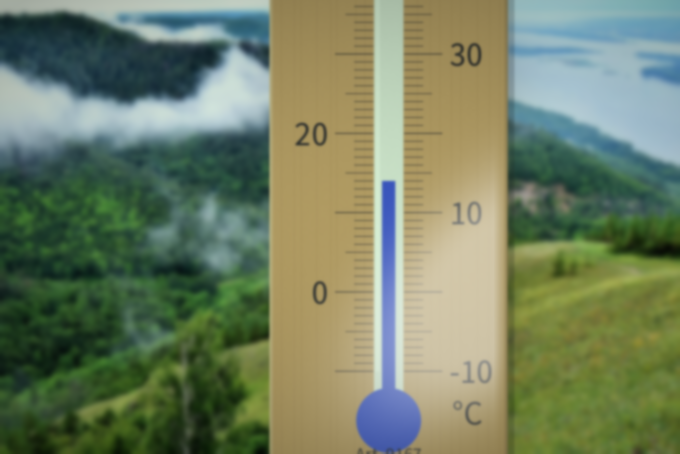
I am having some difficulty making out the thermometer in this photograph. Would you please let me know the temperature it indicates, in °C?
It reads 14 °C
